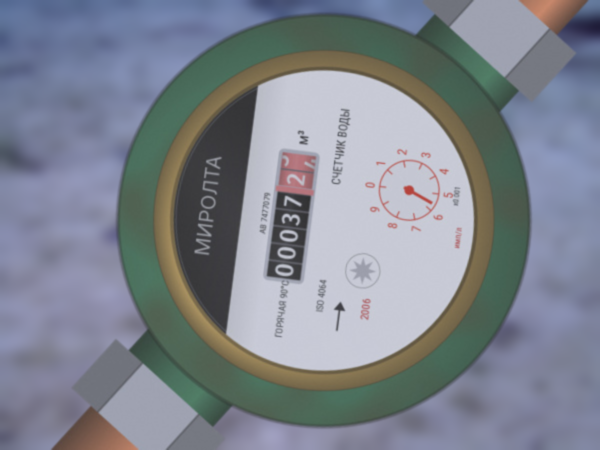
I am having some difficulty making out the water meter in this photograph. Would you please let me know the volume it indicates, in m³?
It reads 37.235 m³
